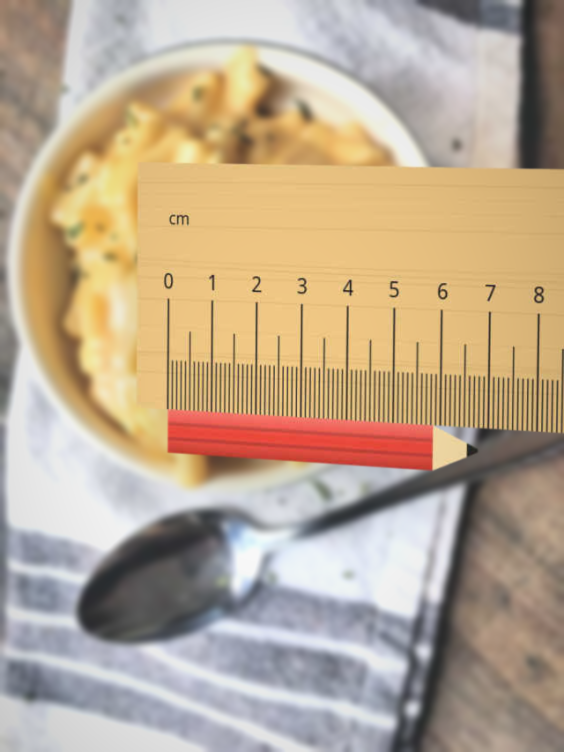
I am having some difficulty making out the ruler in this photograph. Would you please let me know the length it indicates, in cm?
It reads 6.8 cm
